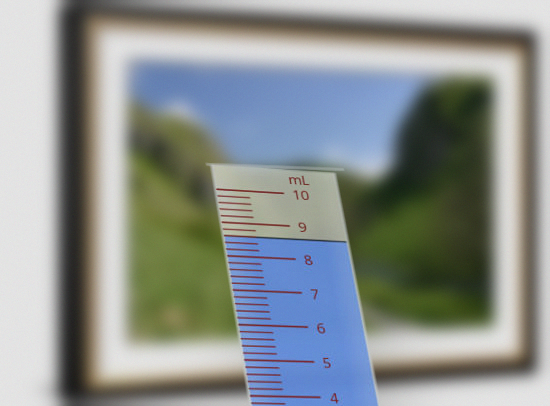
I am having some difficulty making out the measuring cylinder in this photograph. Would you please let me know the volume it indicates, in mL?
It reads 8.6 mL
